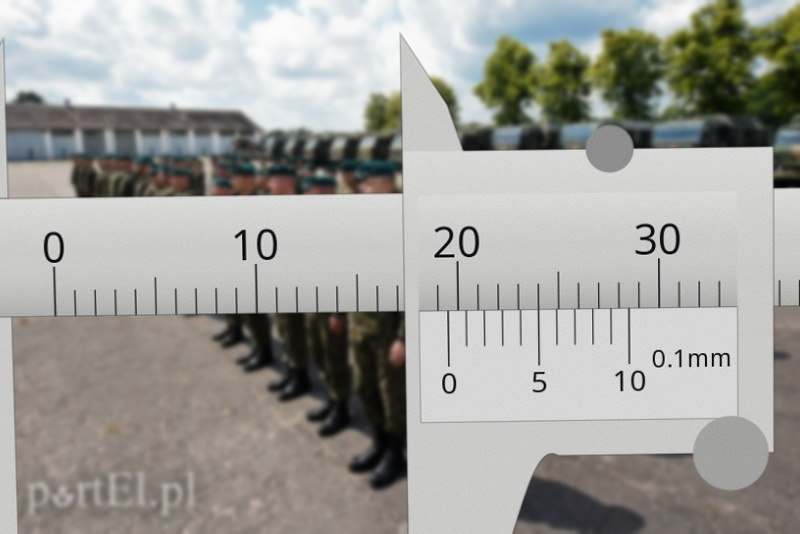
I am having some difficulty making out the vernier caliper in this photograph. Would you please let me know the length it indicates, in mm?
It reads 19.5 mm
